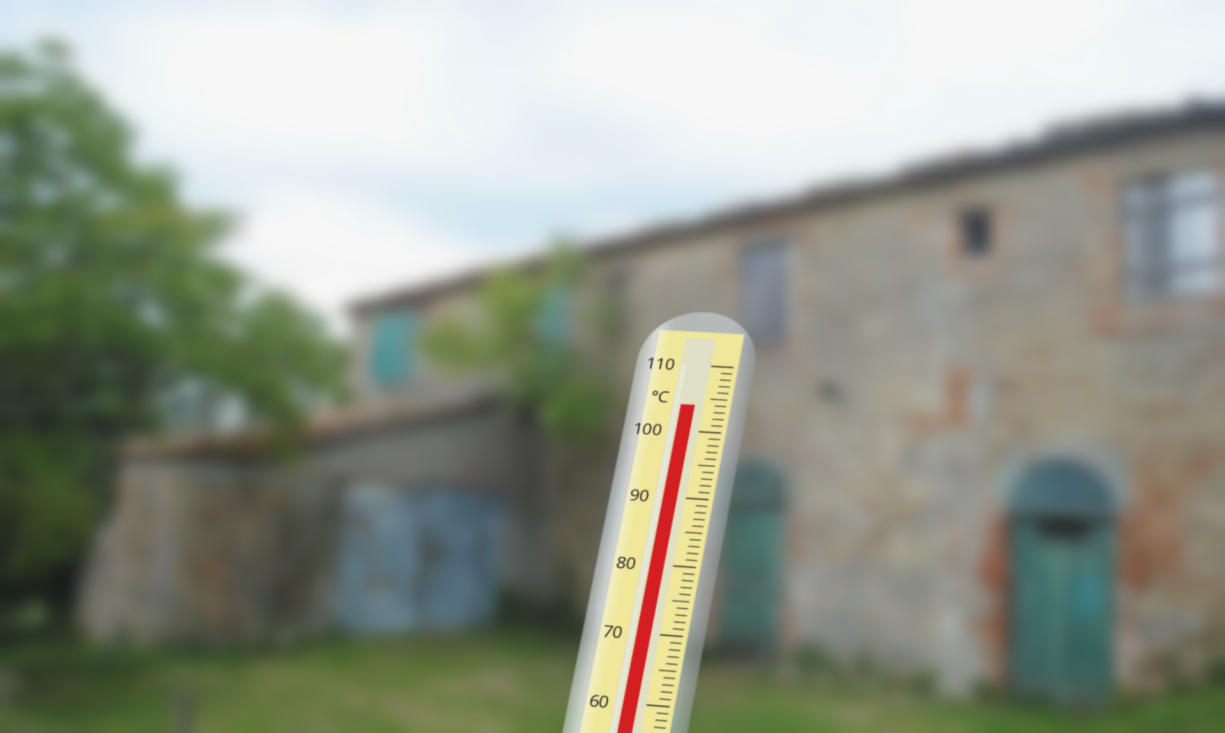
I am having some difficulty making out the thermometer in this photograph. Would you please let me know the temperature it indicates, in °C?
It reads 104 °C
